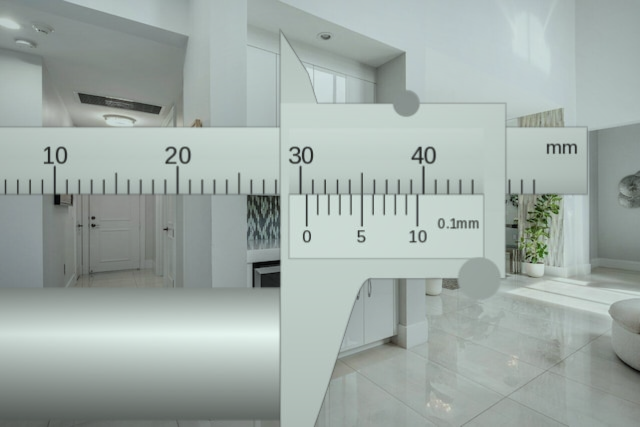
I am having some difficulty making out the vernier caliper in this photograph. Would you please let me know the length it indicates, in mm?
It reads 30.5 mm
